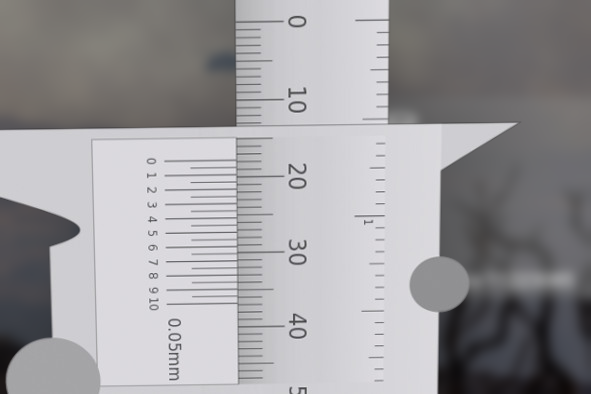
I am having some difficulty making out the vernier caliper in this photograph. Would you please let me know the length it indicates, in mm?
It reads 17.8 mm
